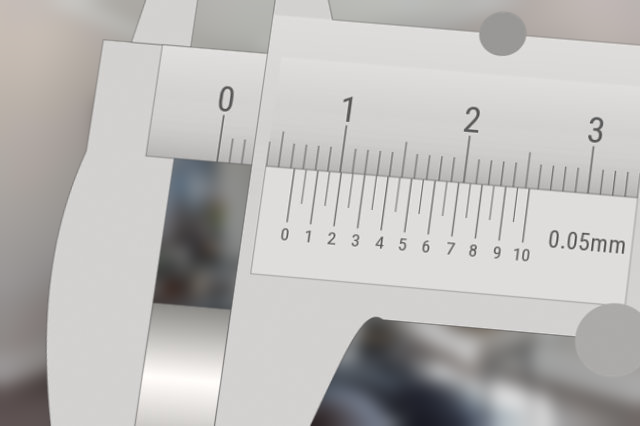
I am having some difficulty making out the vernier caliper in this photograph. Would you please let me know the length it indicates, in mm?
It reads 6.3 mm
